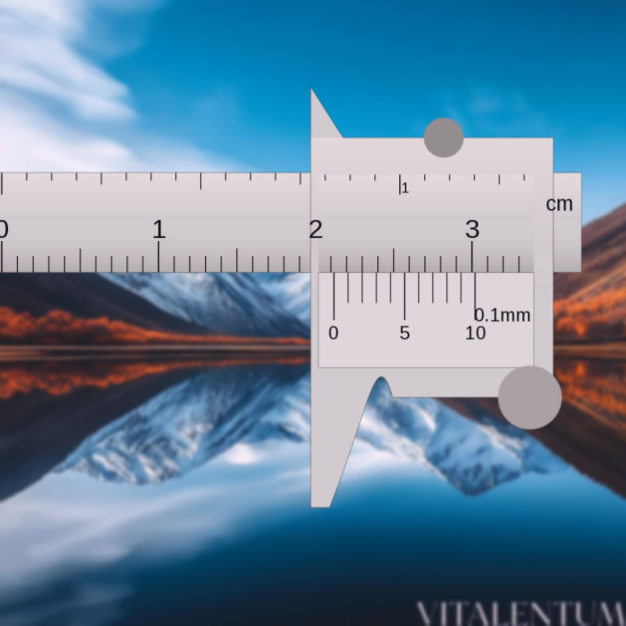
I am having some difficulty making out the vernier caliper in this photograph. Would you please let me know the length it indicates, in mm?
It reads 21.2 mm
